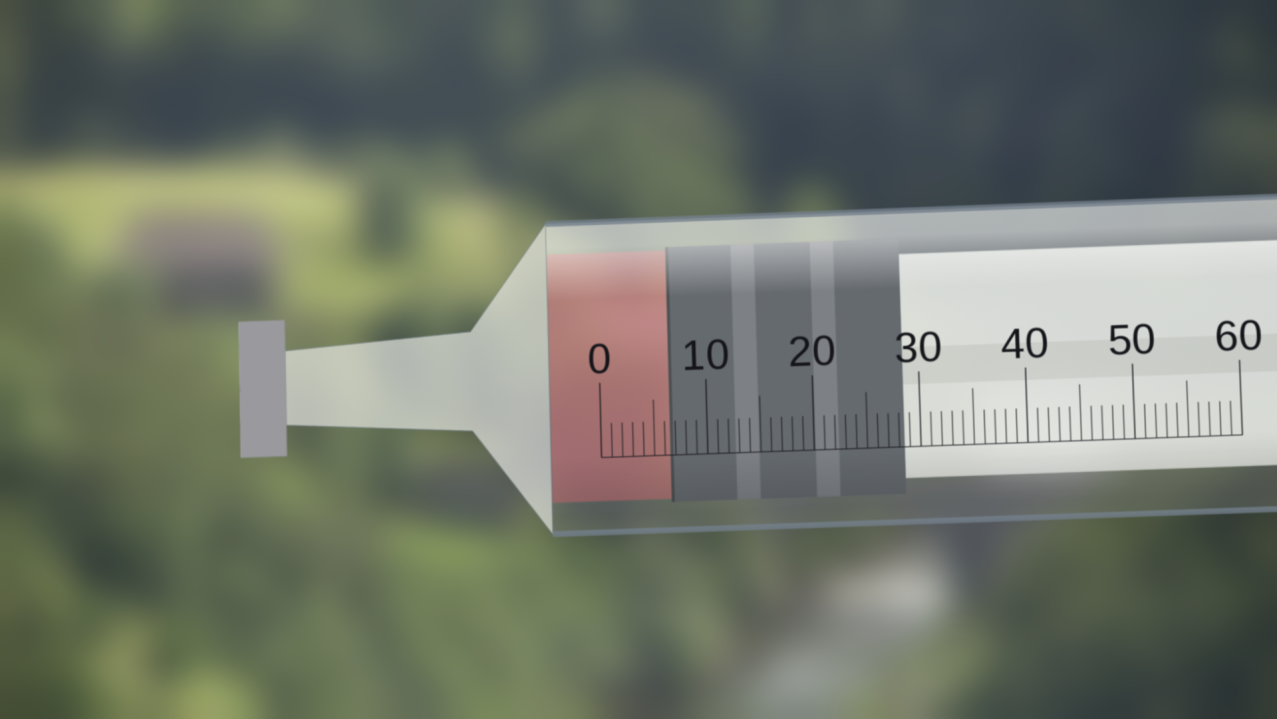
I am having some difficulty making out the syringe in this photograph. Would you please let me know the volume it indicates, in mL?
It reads 6.5 mL
